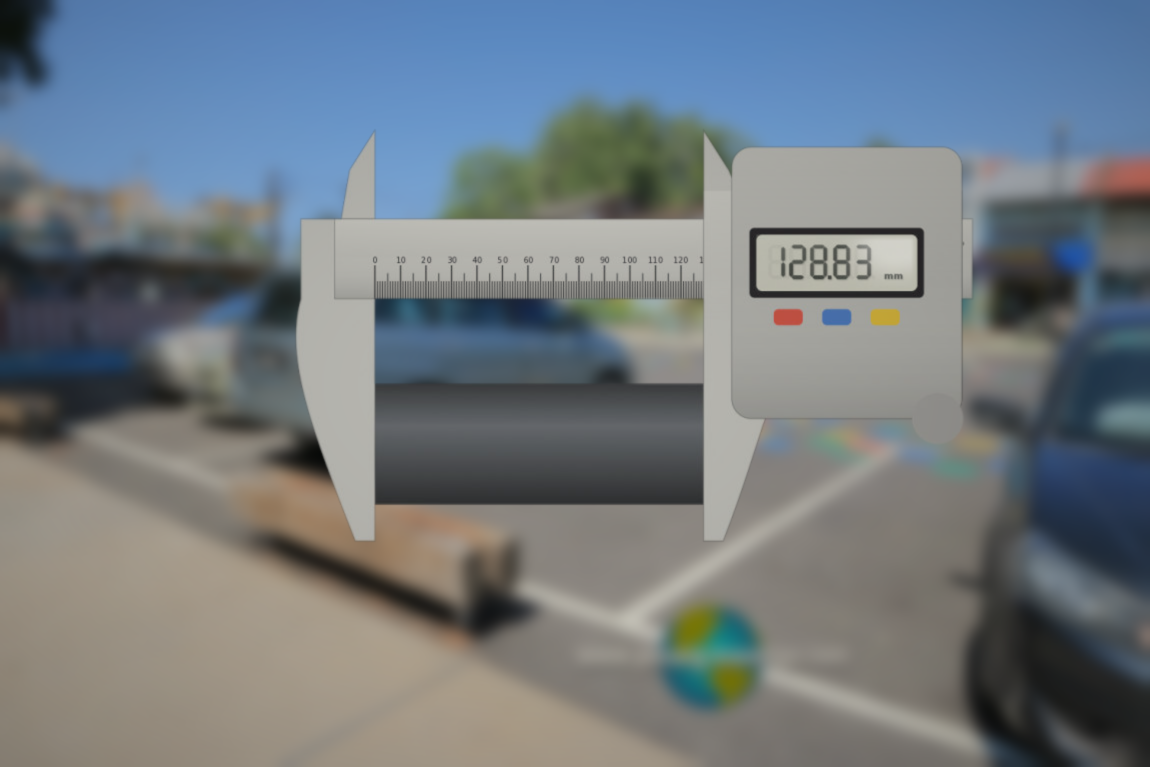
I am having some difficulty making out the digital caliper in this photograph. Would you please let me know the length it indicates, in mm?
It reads 128.83 mm
